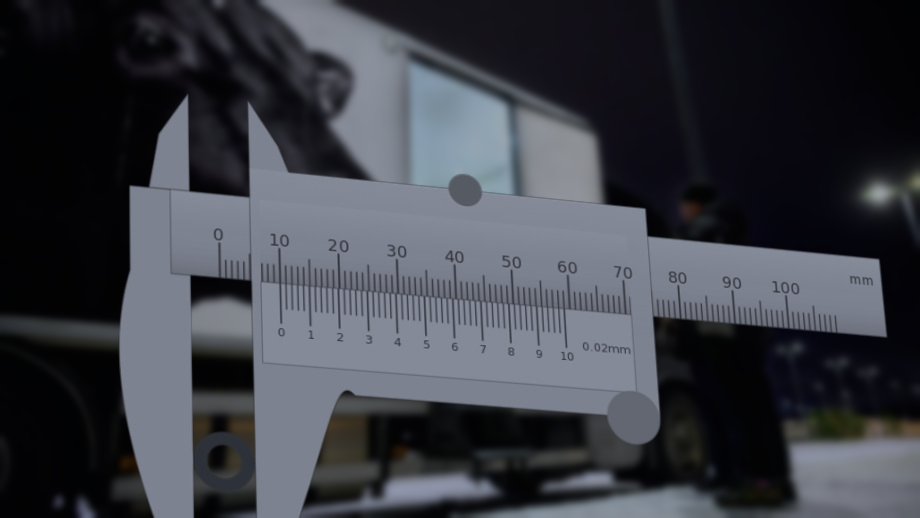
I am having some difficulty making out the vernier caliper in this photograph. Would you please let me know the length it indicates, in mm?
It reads 10.0 mm
